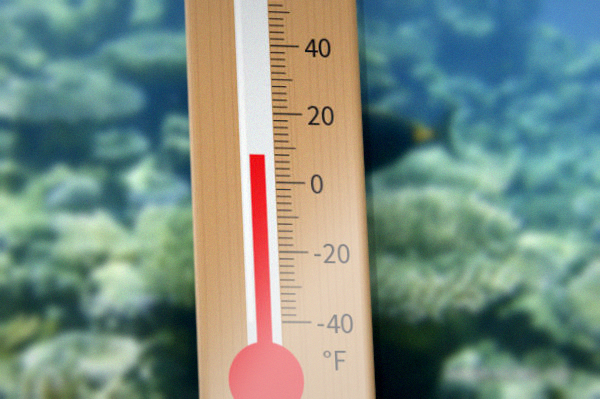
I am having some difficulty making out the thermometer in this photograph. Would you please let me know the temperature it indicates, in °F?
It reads 8 °F
